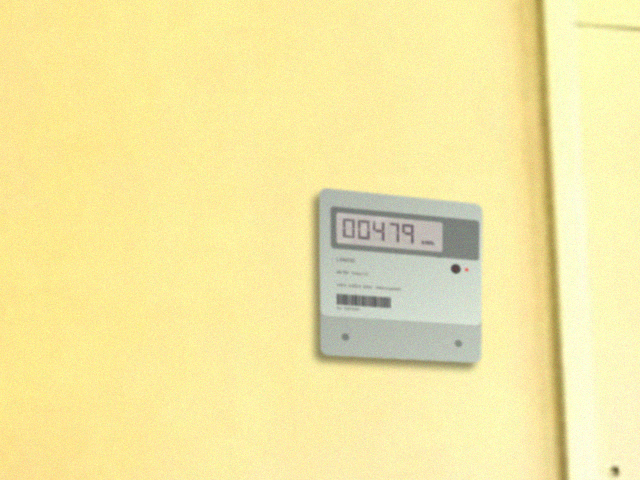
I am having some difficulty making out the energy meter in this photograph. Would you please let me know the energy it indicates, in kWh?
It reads 479 kWh
